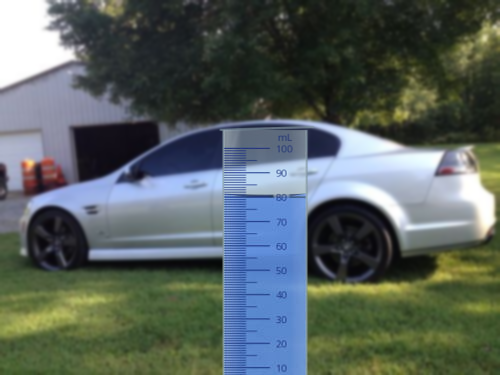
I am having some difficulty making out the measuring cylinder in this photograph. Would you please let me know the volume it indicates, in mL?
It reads 80 mL
